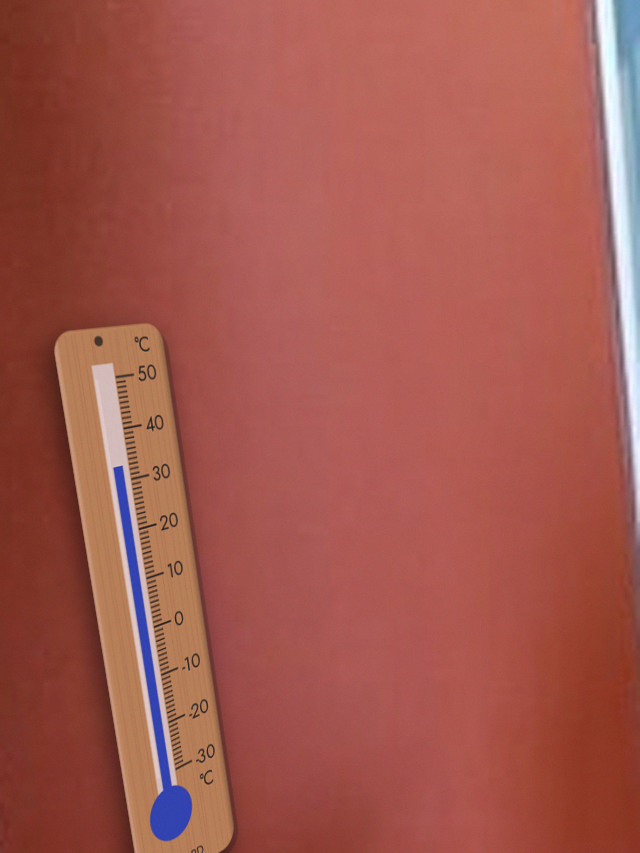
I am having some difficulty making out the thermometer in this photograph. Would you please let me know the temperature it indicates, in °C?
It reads 33 °C
